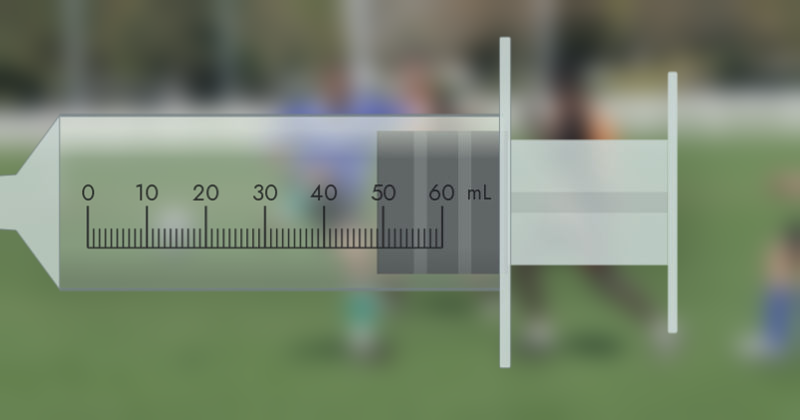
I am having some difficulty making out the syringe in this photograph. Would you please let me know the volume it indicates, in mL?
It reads 49 mL
